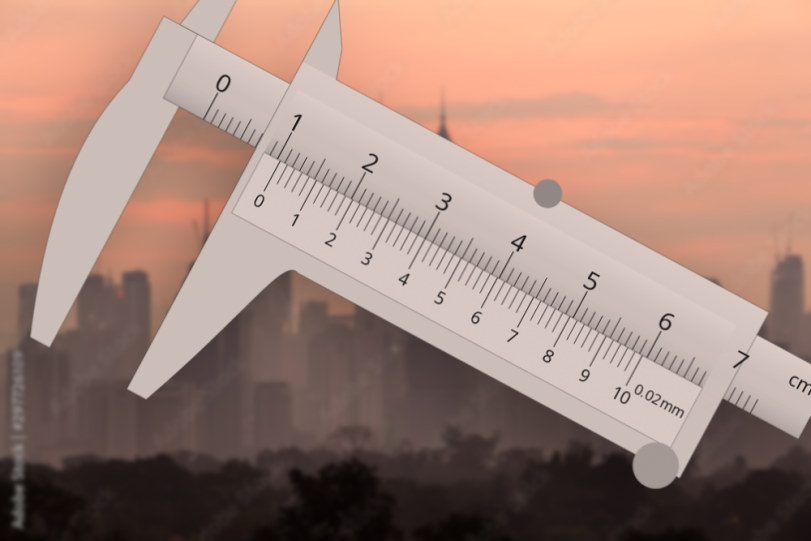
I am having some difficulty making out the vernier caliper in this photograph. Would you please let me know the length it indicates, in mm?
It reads 10.4 mm
